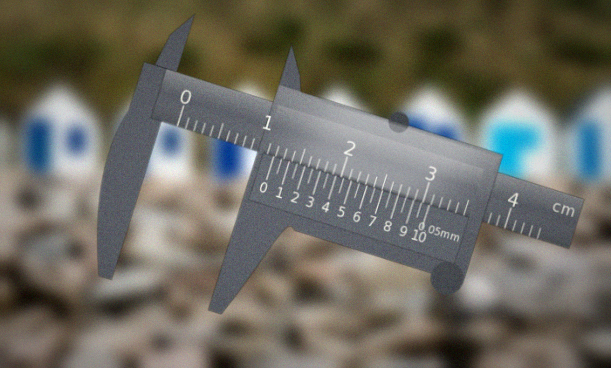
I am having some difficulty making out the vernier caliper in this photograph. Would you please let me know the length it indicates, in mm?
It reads 11.8 mm
